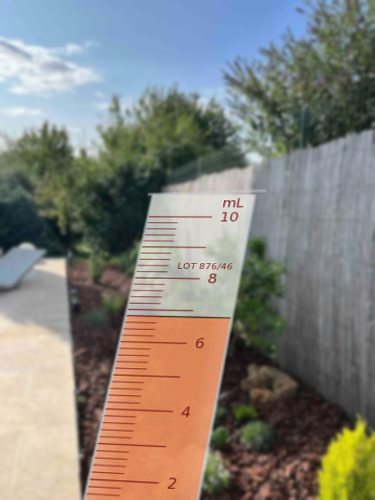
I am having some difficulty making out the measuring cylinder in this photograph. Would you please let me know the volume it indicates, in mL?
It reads 6.8 mL
